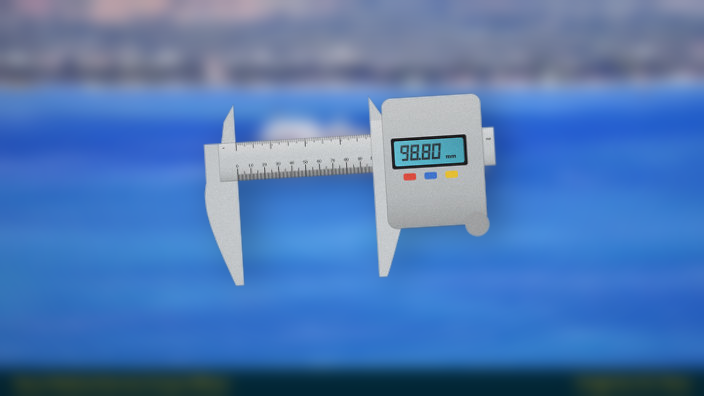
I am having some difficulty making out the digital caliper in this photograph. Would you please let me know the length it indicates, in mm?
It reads 98.80 mm
